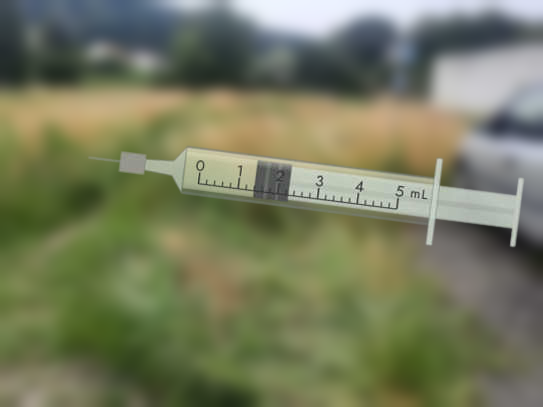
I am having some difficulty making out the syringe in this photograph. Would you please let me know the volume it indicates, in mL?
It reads 1.4 mL
